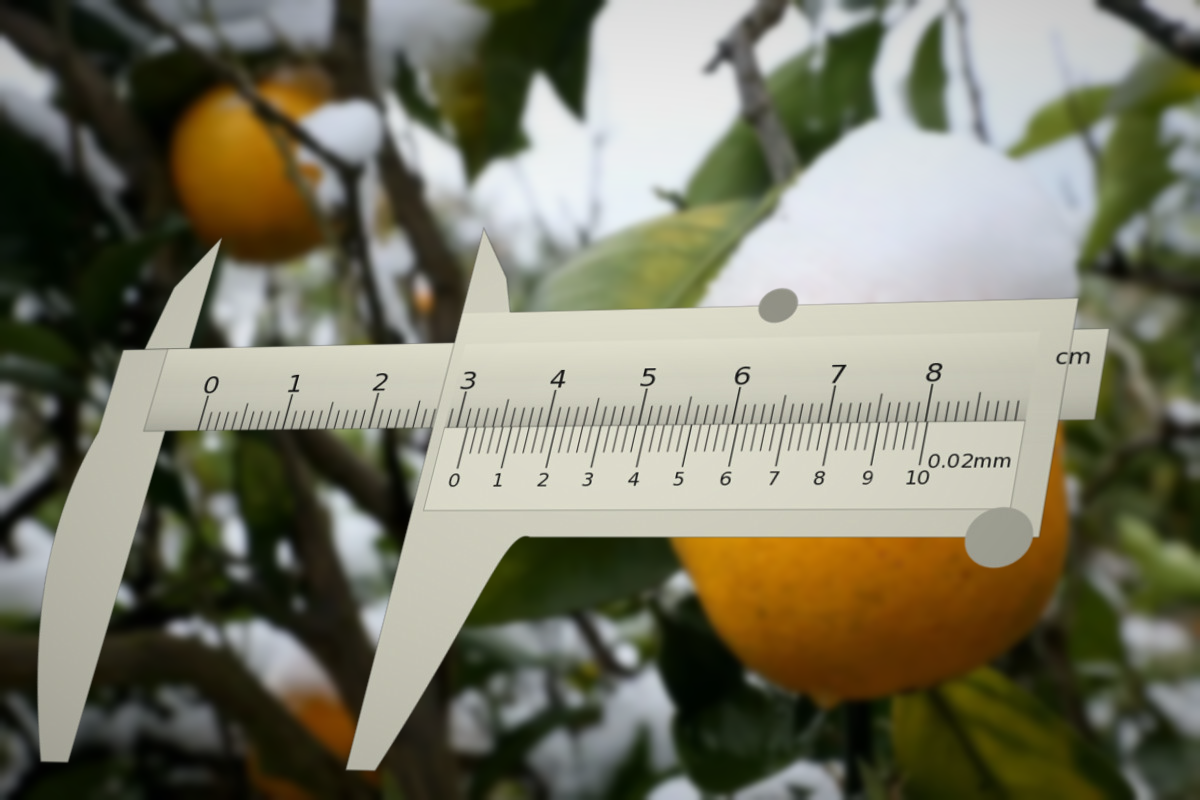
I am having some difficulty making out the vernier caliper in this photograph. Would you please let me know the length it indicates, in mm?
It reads 31.2 mm
